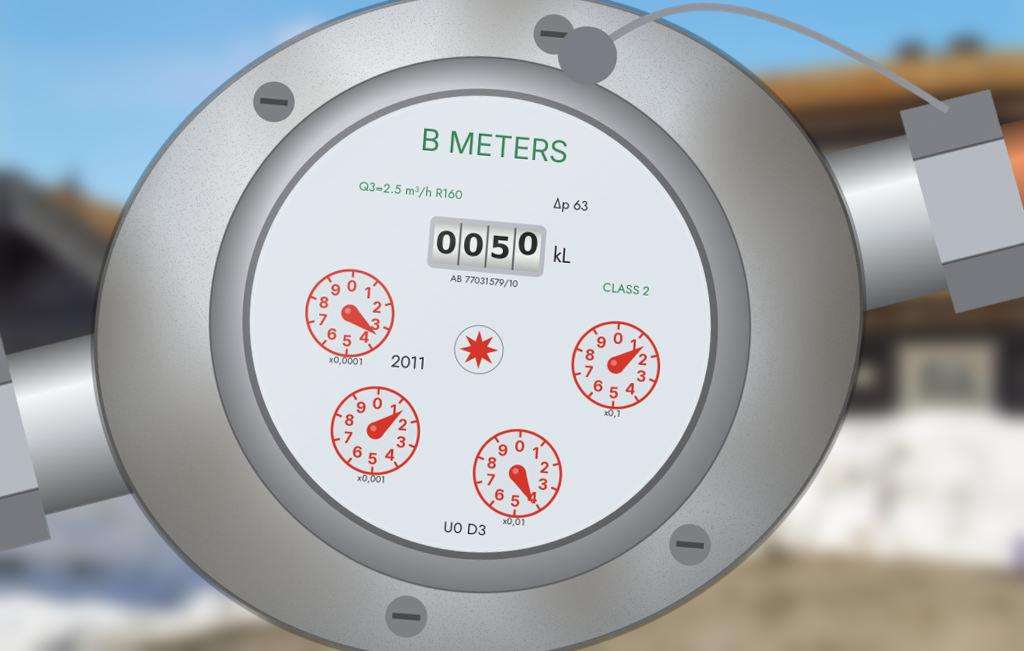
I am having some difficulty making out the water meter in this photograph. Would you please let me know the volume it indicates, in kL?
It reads 50.1413 kL
